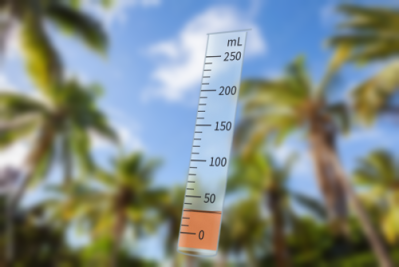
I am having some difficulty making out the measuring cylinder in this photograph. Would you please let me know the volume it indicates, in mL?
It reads 30 mL
